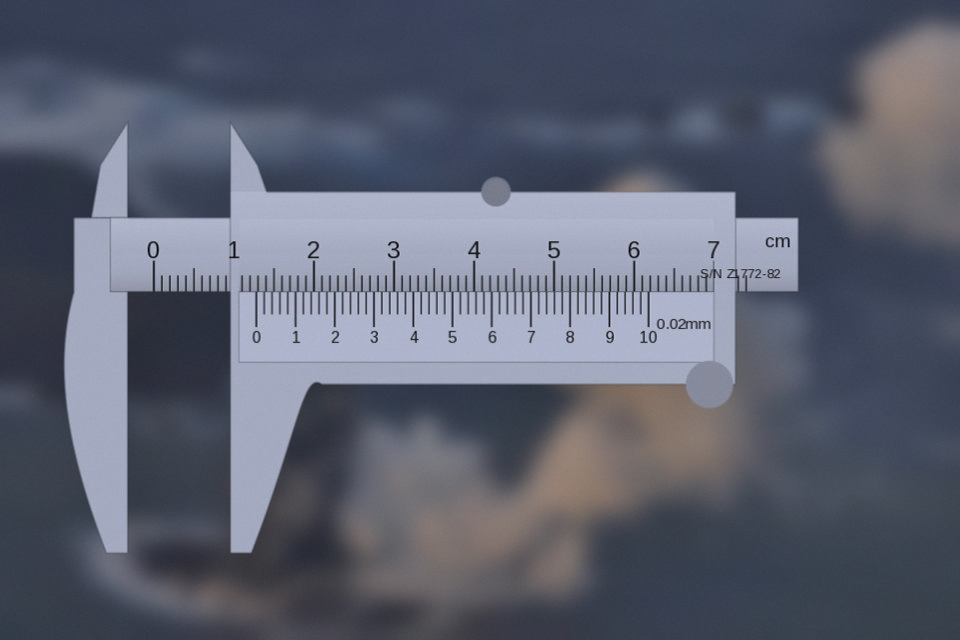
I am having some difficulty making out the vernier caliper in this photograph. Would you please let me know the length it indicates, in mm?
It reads 12.8 mm
